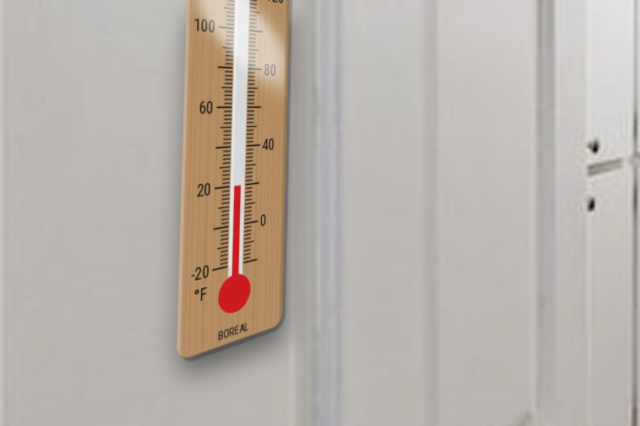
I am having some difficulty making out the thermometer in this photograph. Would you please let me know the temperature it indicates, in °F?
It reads 20 °F
